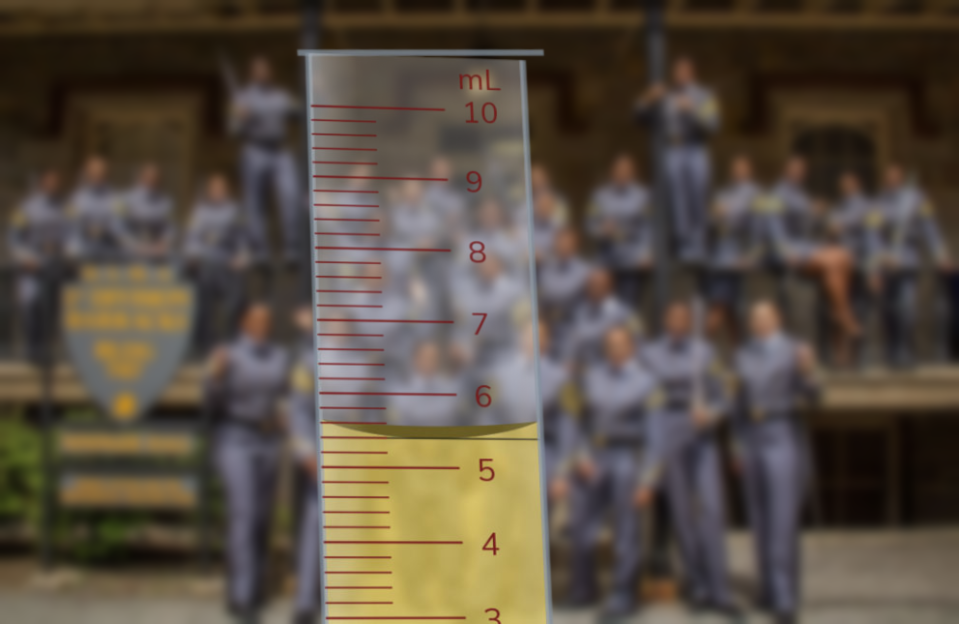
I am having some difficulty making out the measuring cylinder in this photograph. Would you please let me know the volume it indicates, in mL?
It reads 5.4 mL
